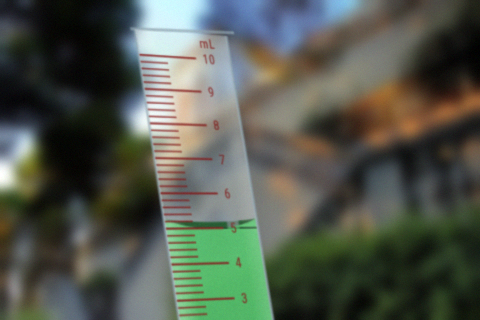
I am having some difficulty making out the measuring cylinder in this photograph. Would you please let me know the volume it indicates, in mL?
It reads 5 mL
